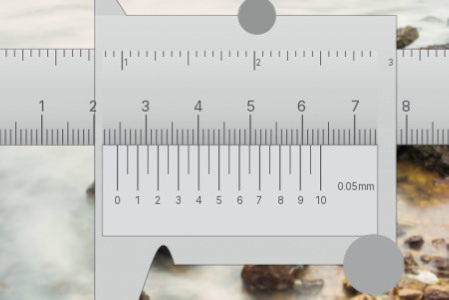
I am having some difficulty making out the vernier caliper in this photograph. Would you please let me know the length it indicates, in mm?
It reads 24.5 mm
